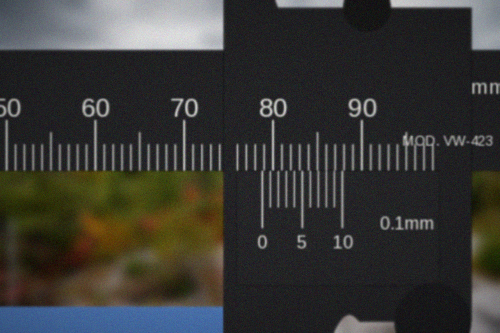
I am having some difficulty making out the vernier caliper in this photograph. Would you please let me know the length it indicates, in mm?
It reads 78.8 mm
